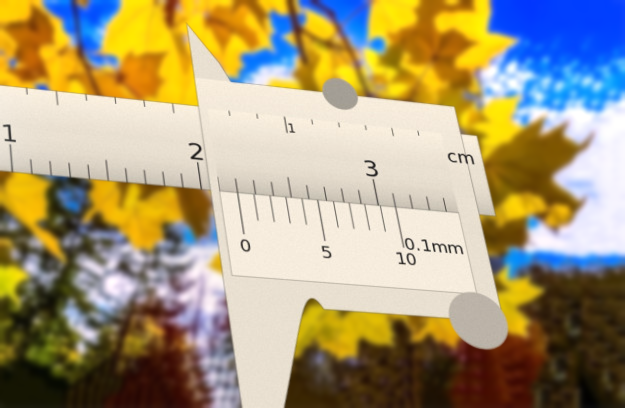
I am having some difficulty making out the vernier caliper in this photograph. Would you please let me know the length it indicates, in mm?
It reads 22.0 mm
